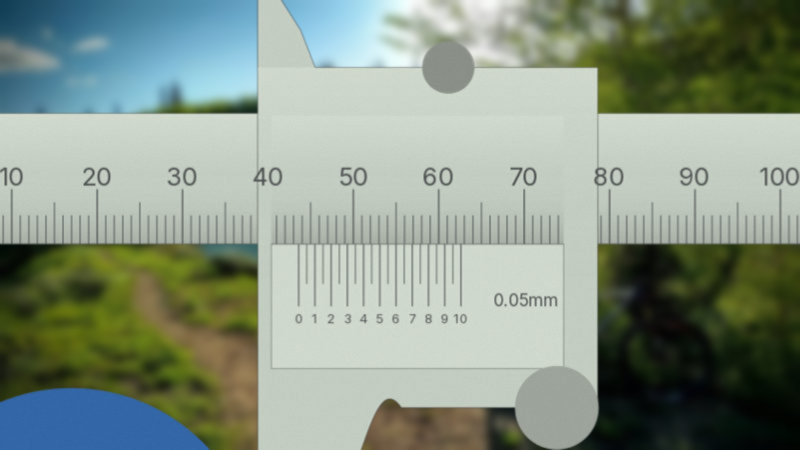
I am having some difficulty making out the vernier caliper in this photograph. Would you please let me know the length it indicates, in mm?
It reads 43.6 mm
